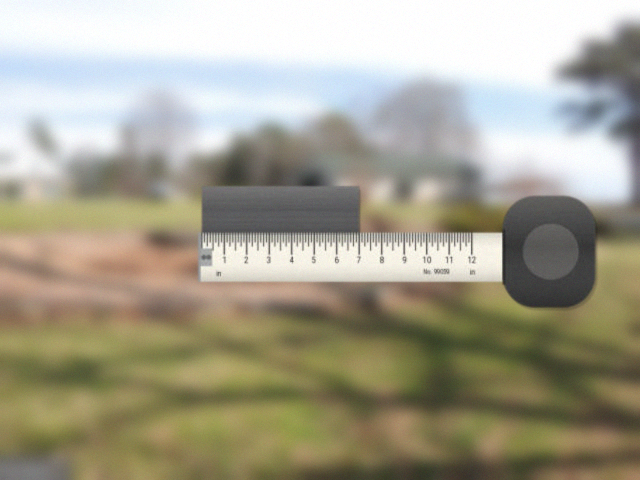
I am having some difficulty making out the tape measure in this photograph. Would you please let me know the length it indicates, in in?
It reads 7 in
